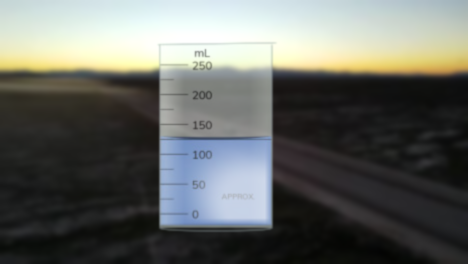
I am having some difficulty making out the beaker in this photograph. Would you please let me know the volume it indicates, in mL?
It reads 125 mL
